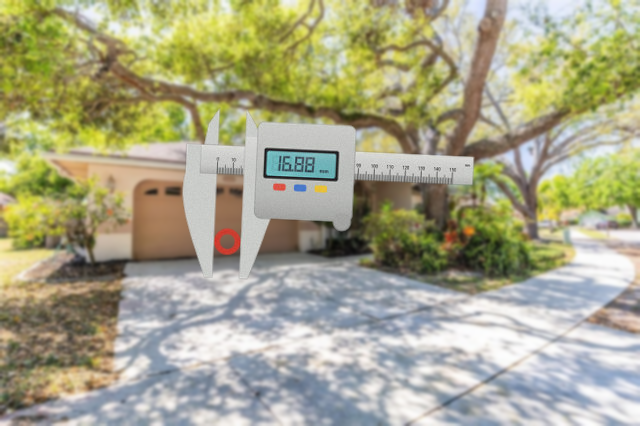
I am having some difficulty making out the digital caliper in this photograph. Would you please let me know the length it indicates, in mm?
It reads 16.88 mm
